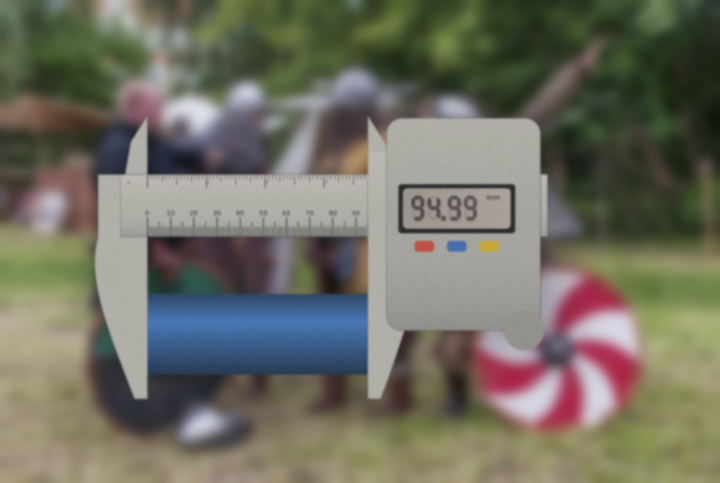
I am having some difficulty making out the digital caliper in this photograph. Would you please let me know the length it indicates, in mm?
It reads 94.99 mm
